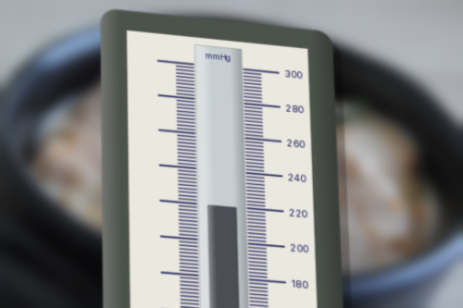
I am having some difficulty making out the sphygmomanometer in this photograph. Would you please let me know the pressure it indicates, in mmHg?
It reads 220 mmHg
